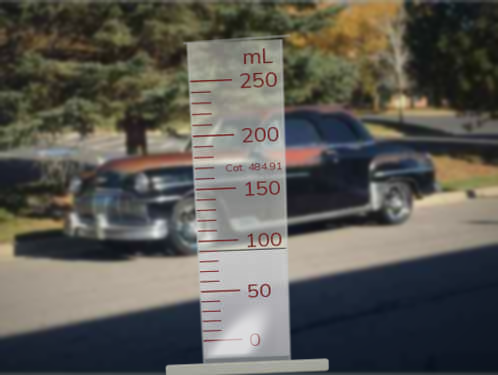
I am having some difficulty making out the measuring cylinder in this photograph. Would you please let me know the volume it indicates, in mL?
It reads 90 mL
